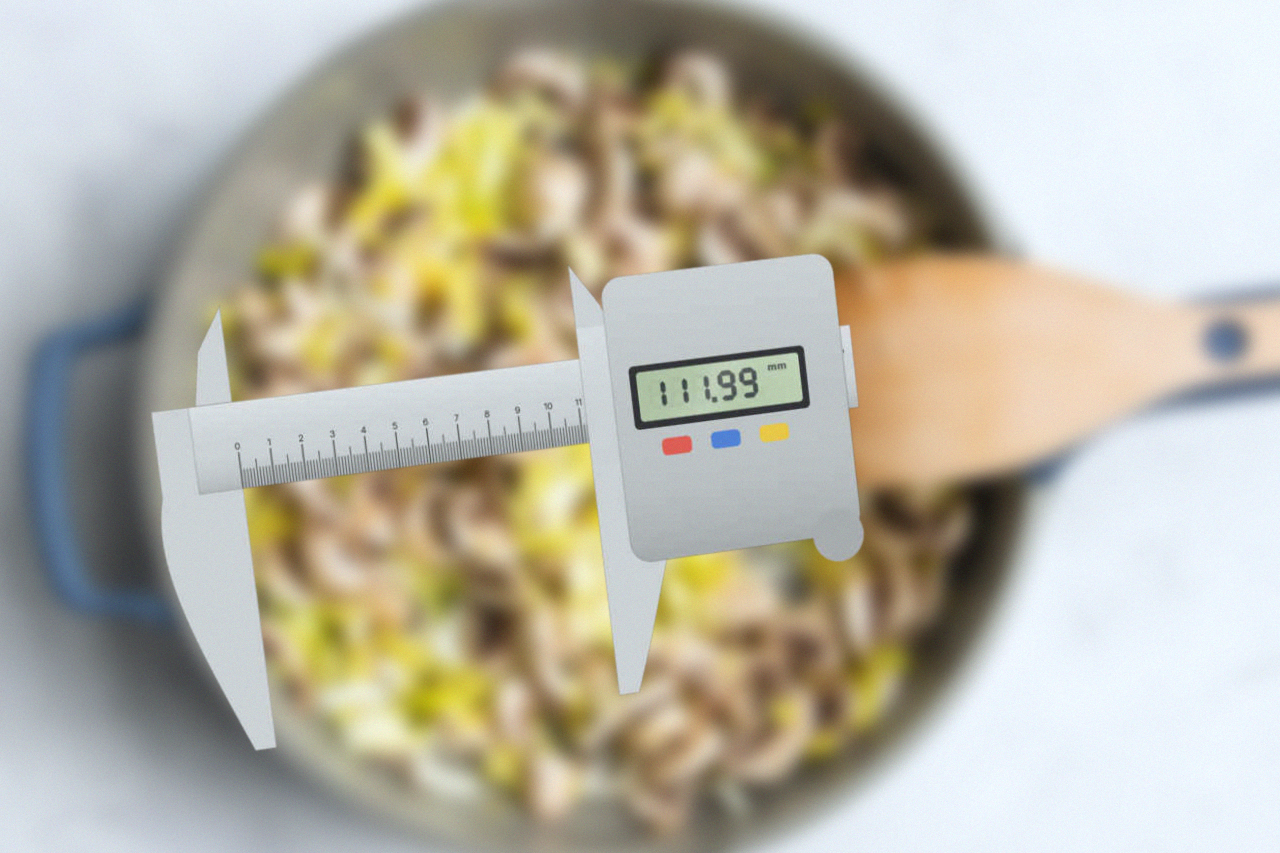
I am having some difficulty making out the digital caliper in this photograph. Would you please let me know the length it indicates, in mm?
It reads 111.99 mm
